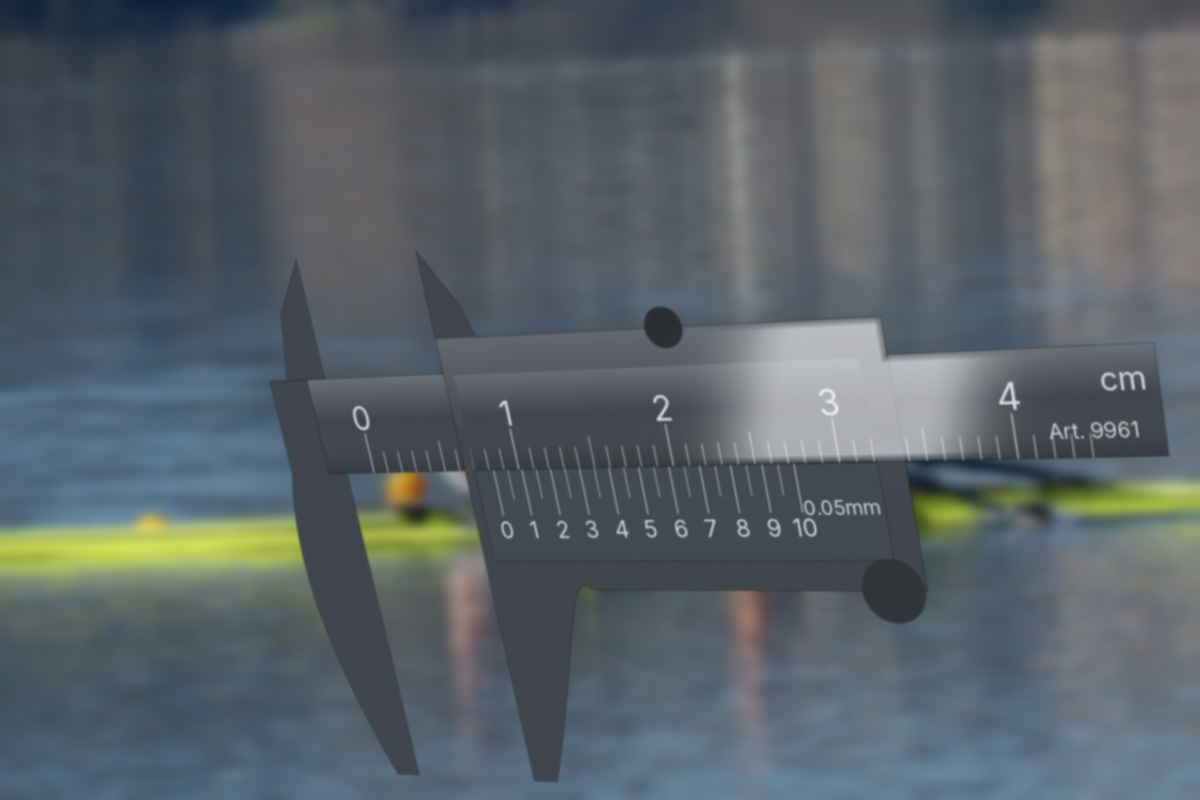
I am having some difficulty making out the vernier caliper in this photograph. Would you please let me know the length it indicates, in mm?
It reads 8.3 mm
